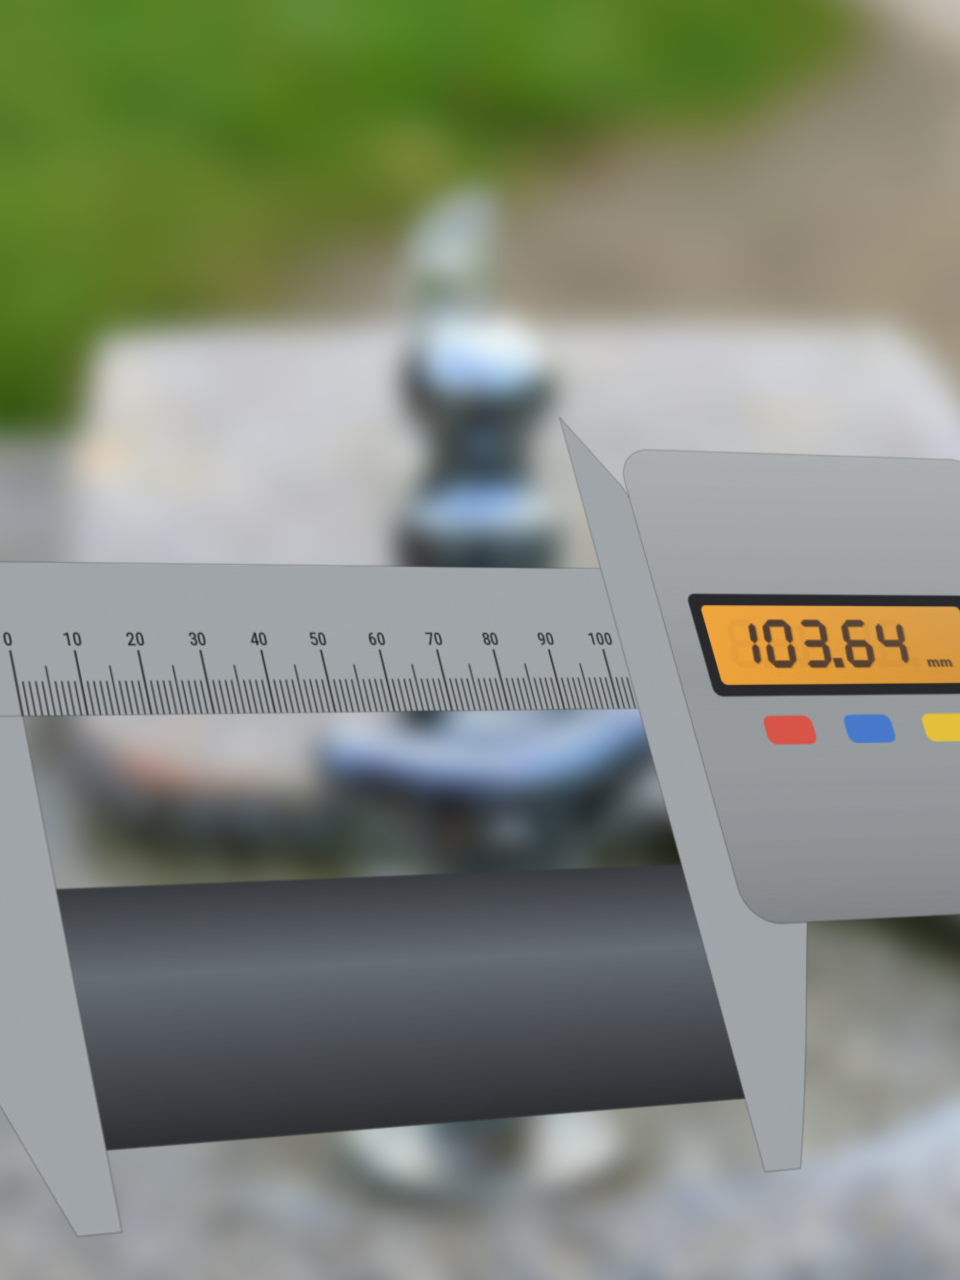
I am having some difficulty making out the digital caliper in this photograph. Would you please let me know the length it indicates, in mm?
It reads 103.64 mm
